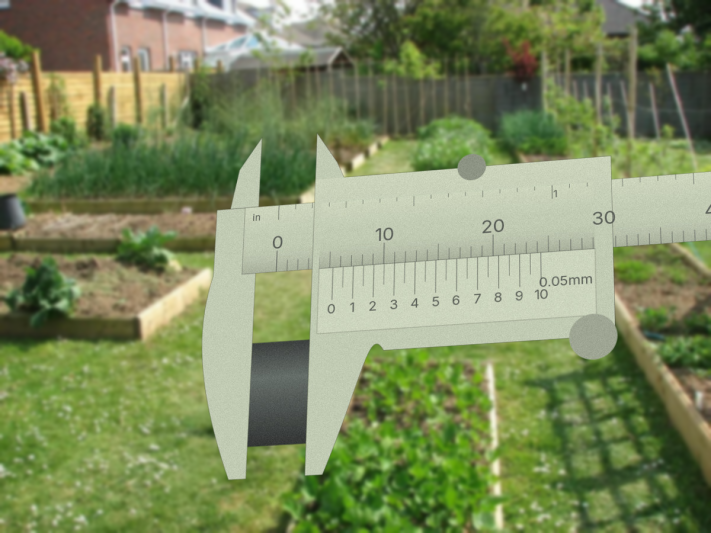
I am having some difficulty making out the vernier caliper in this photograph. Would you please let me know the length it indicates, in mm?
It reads 5.3 mm
